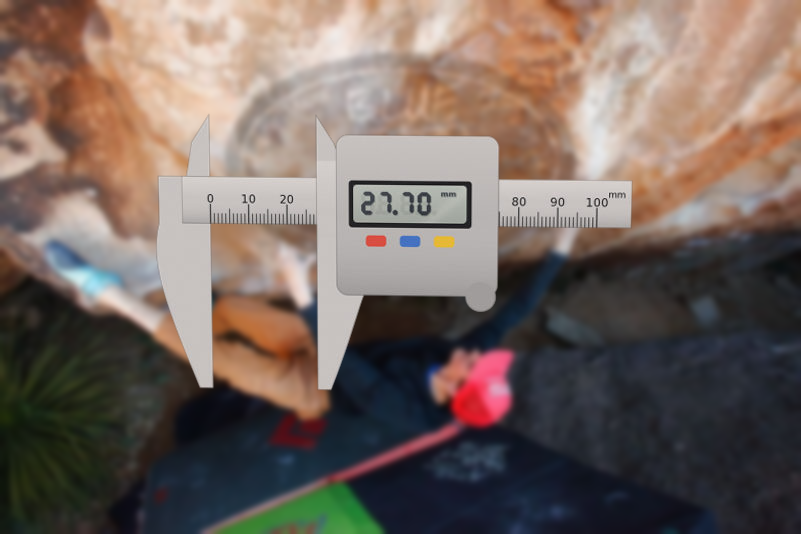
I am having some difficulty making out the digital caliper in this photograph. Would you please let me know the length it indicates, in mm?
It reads 27.70 mm
